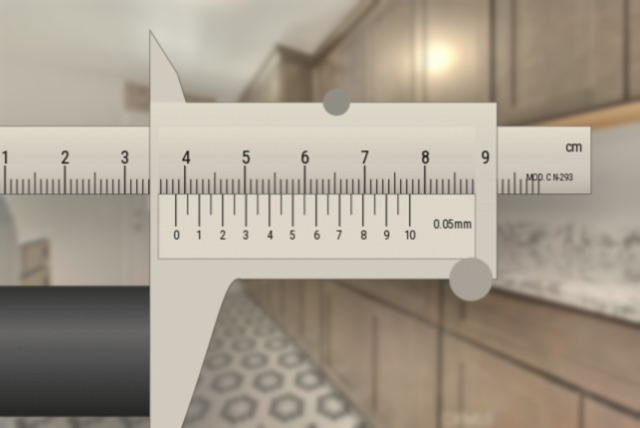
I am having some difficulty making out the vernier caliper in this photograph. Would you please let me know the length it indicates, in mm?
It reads 38.5 mm
